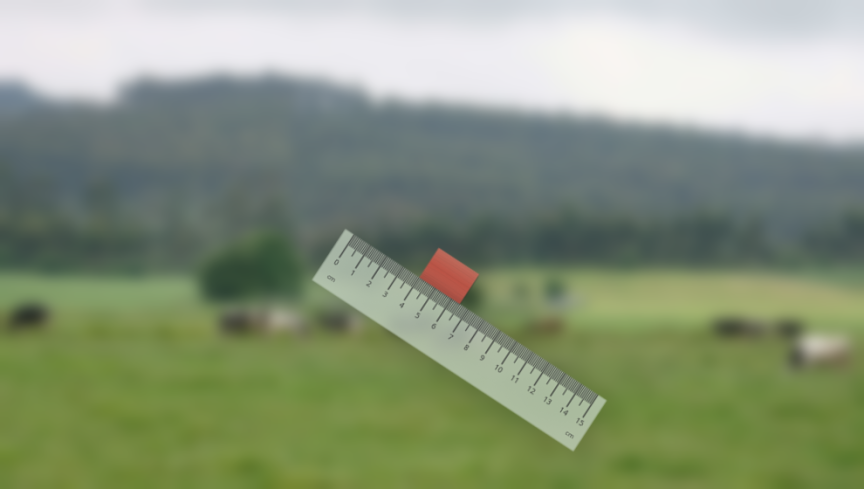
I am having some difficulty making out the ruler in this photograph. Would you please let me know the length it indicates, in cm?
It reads 2.5 cm
